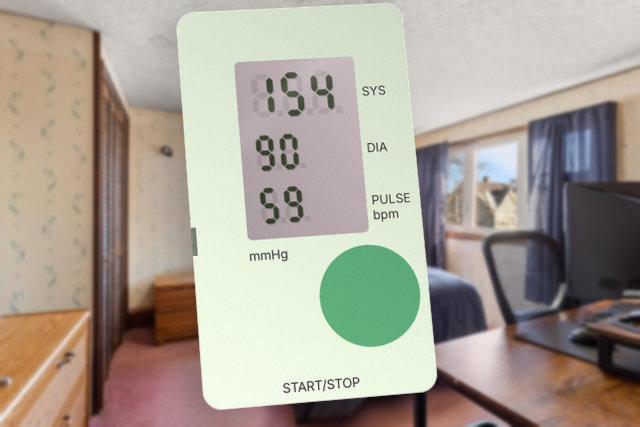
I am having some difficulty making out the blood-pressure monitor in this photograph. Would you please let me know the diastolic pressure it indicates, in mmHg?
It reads 90 mmHg
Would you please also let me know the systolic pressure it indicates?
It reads 154 mmHg
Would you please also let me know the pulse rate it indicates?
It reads 59 bpm
